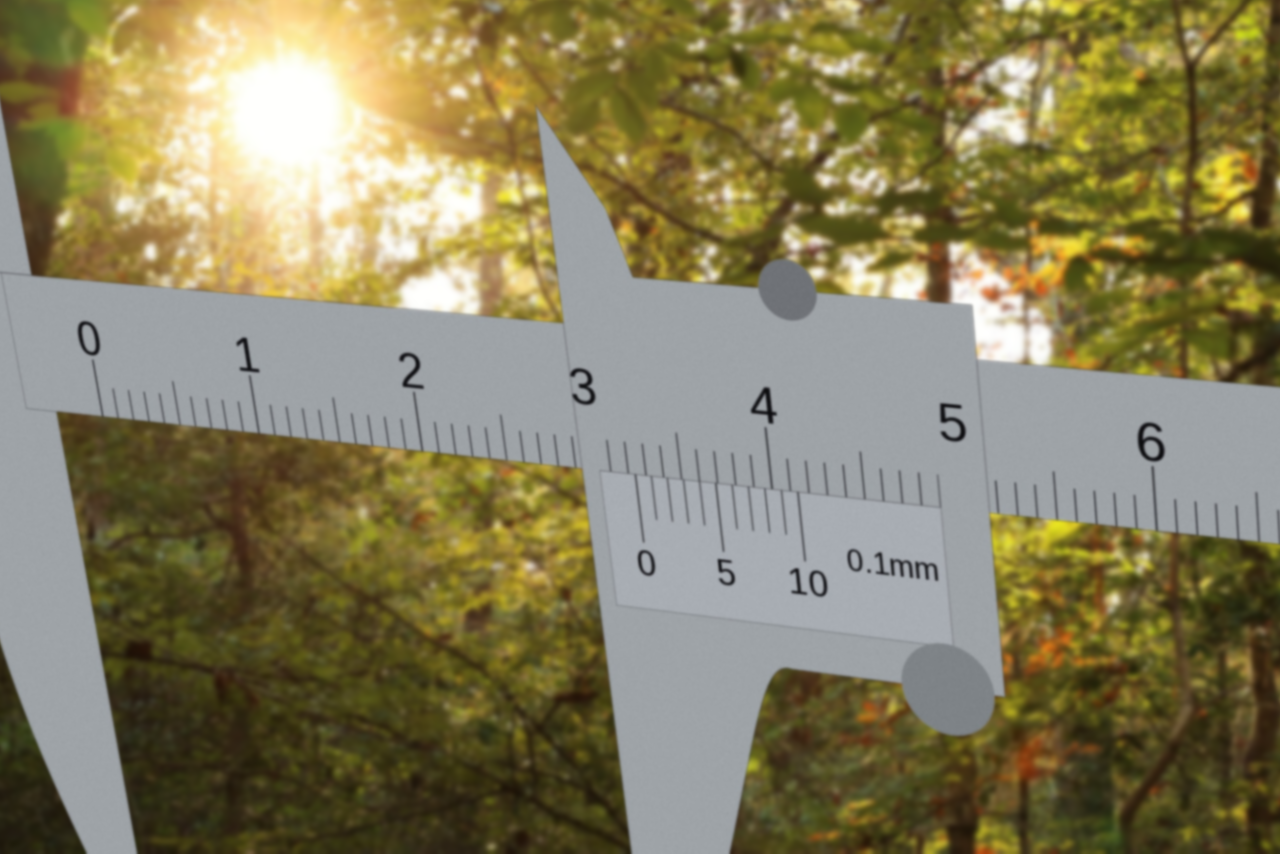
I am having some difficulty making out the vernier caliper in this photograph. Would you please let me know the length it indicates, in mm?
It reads 32.4 mm
